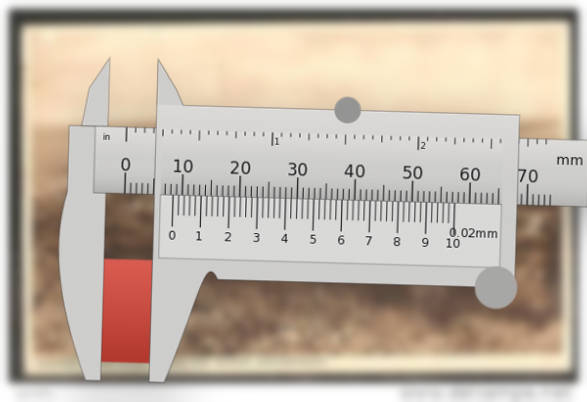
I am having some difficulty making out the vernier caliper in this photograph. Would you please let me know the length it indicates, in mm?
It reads 8.4 mm
